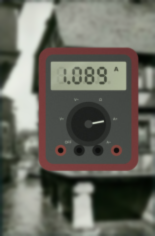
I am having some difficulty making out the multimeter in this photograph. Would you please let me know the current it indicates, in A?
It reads 1.089 A
